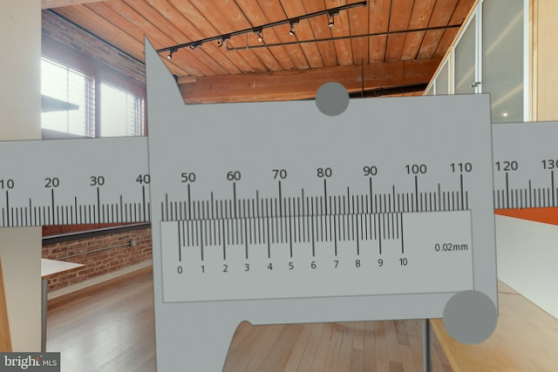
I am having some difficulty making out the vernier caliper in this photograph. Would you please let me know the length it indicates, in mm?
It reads 47.5 mm
